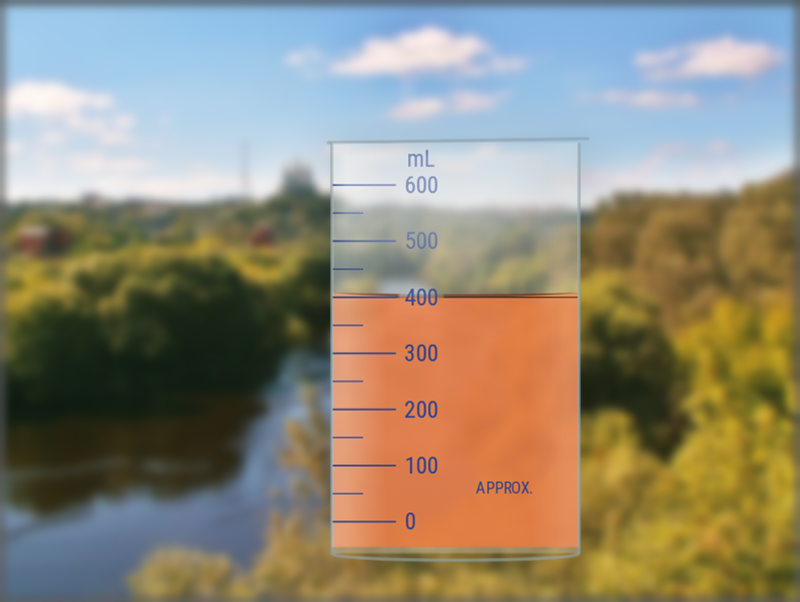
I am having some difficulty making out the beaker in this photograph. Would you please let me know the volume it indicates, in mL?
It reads 400 mL
